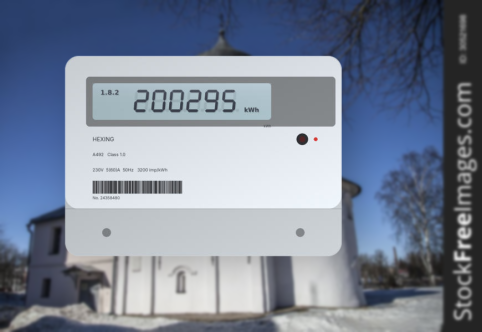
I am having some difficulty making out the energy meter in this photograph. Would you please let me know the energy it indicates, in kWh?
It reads 200295 kWh
